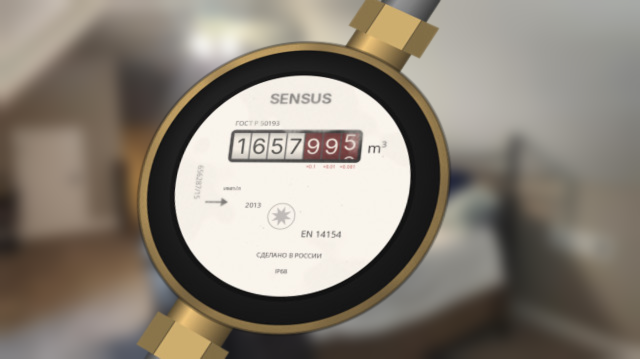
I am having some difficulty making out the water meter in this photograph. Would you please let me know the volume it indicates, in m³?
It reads 1657.995 m³
